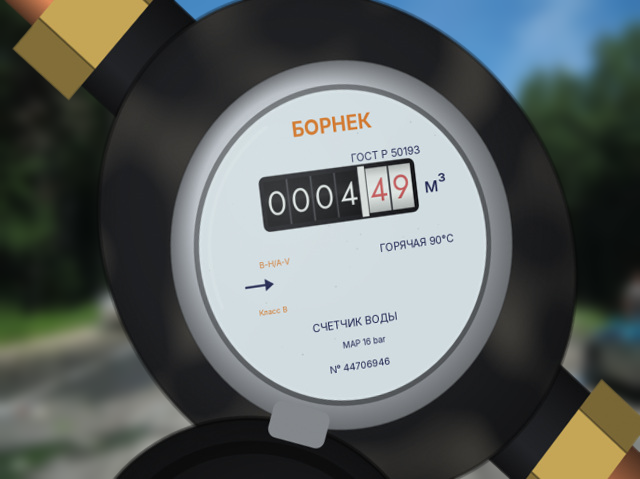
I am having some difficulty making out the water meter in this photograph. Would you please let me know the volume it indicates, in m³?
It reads 4.49 m³
